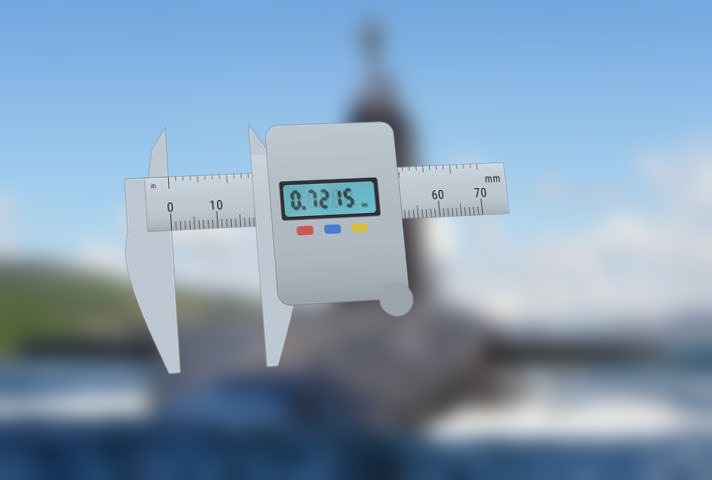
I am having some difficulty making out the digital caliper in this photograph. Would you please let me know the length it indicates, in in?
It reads 0.7215 in
